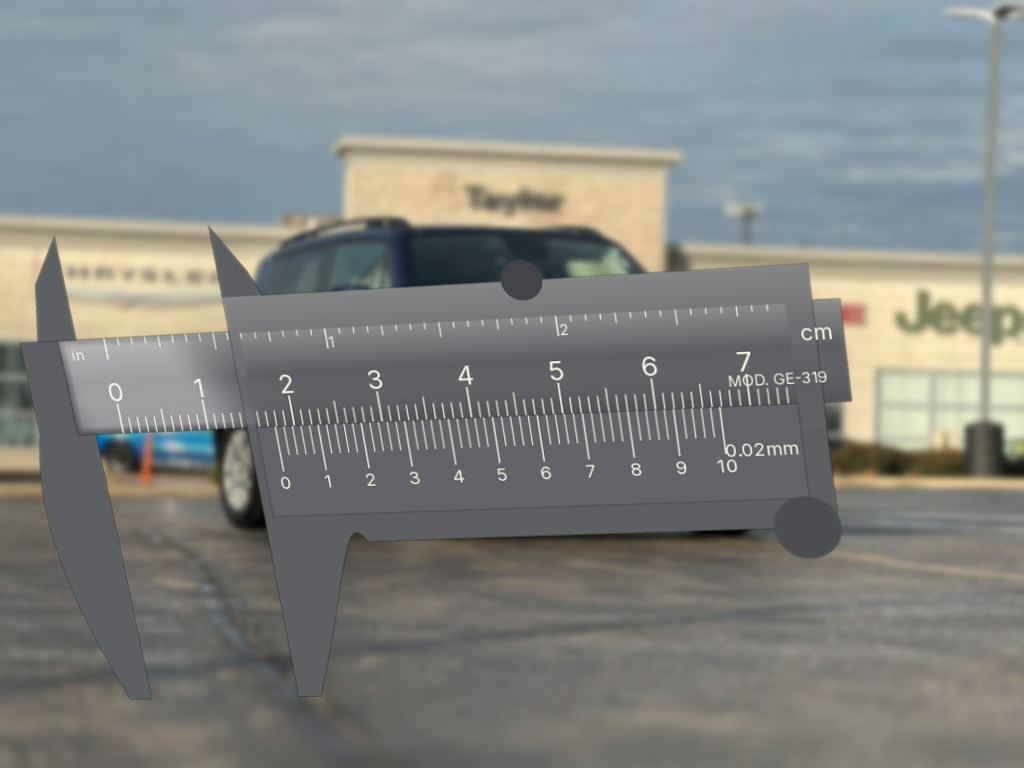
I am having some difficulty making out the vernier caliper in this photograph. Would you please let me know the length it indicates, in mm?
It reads 17.8 mm
